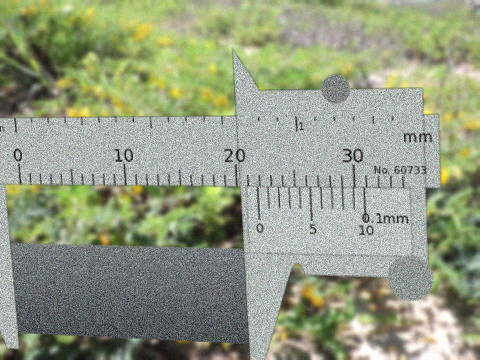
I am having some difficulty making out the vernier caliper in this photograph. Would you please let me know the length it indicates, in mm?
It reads 21.8 mm
